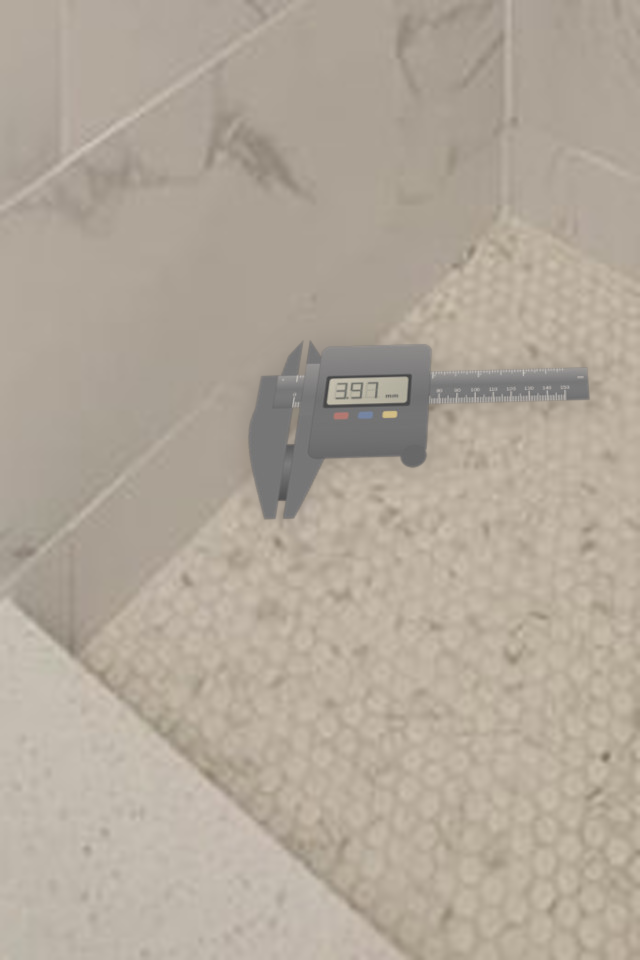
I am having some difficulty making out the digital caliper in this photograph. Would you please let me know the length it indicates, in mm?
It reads 3.97 mm
